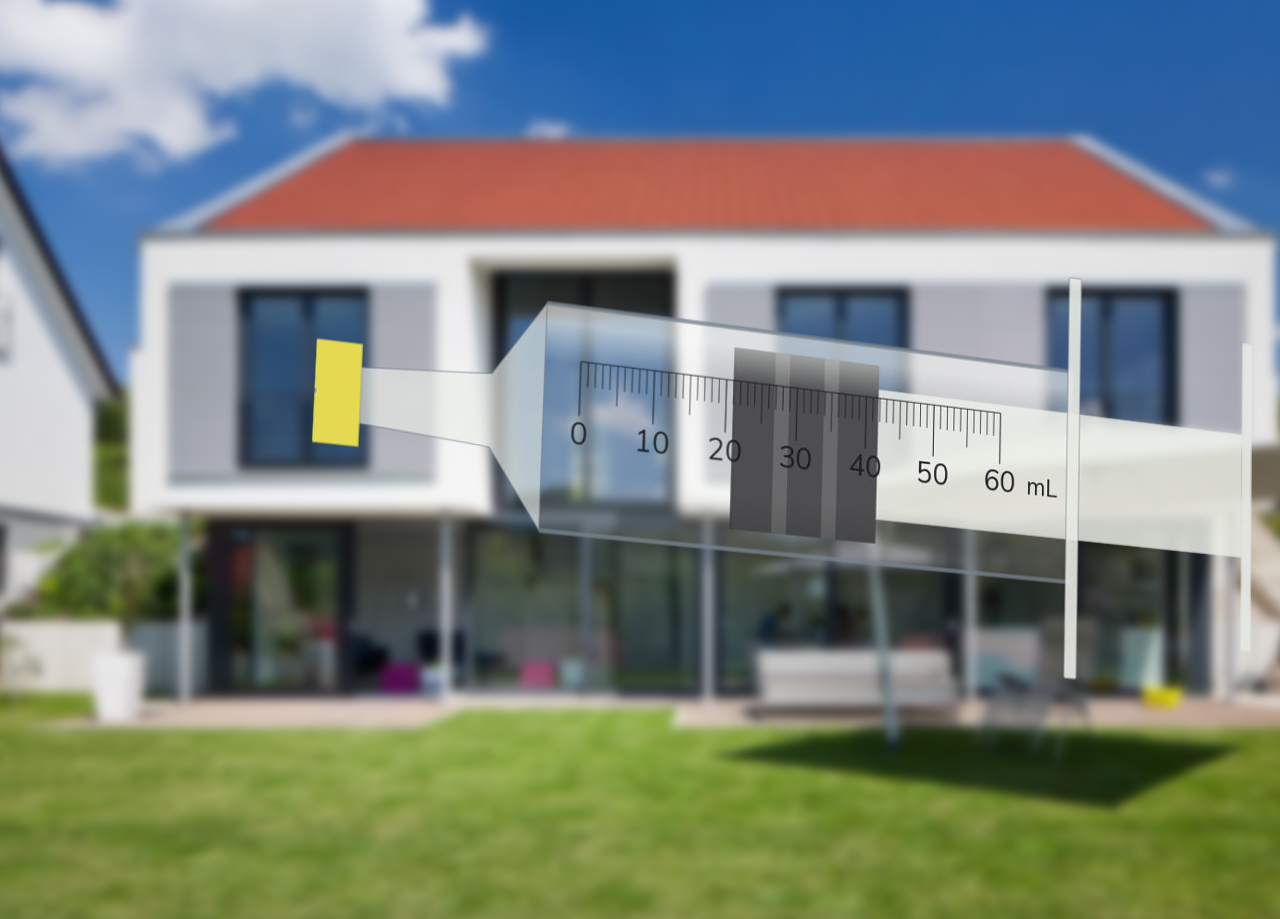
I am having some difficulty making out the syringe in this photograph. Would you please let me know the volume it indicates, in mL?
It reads 21 mL
